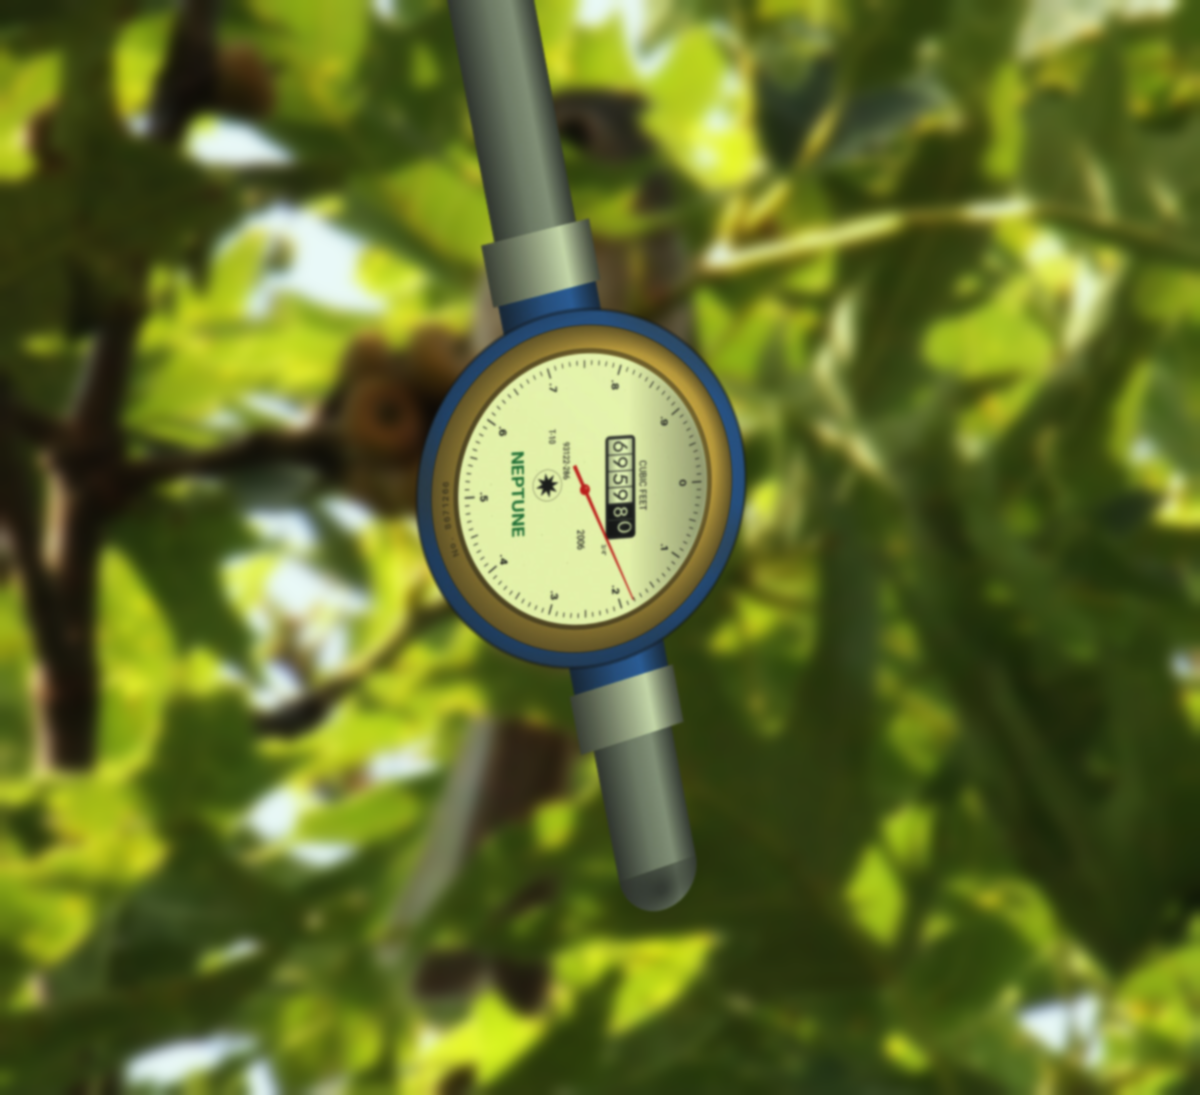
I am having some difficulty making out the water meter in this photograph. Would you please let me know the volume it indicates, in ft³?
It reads 695980.18 ft³
